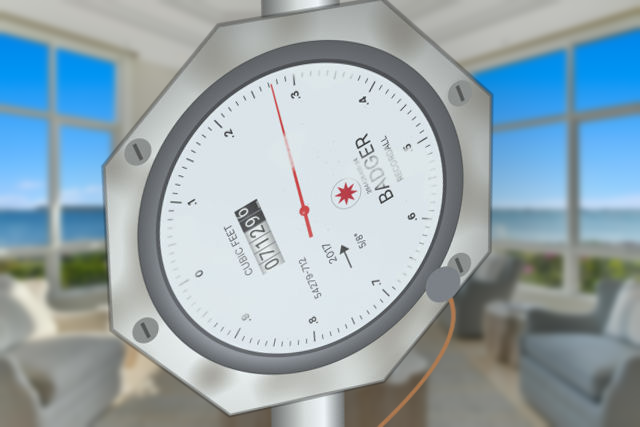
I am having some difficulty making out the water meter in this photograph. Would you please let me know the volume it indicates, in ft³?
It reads 71296.27 ft³
